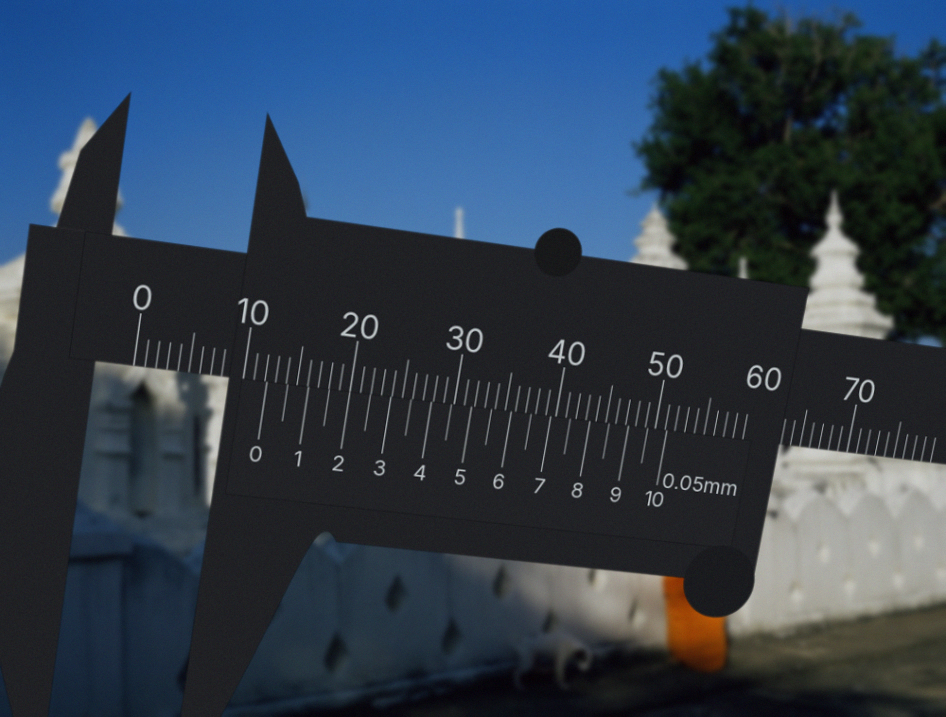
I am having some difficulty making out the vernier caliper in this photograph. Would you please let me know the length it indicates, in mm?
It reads 12.2 mm
